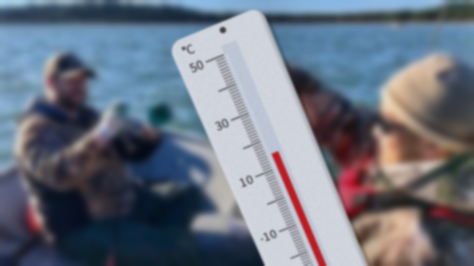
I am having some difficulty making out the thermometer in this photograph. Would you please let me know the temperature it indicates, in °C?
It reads 15 °C
